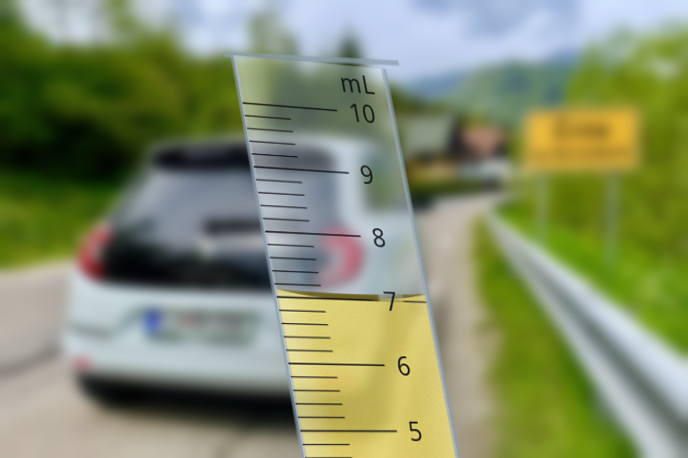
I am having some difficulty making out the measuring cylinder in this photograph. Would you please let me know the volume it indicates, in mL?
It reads 7 mL
